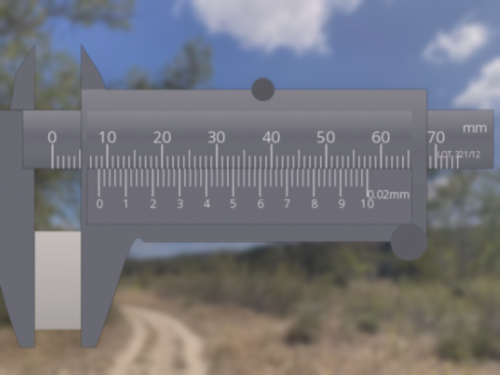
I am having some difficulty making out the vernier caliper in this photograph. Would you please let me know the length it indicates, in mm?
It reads 8.5 mm
